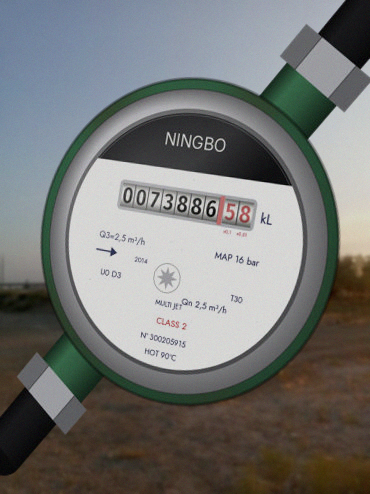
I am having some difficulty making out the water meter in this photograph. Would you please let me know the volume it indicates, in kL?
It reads 73886.58 kL
